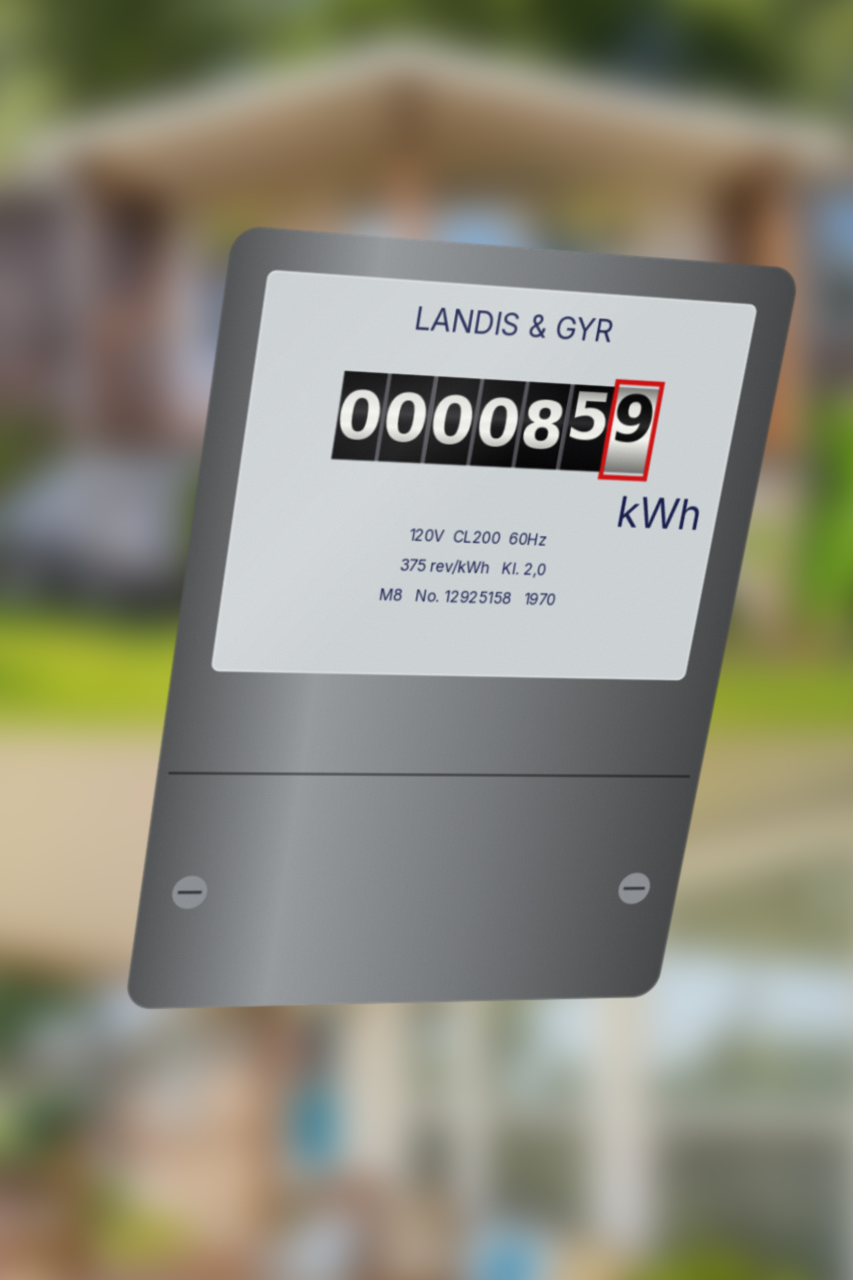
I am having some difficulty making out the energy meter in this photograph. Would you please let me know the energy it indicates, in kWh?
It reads 85.9 kWh
